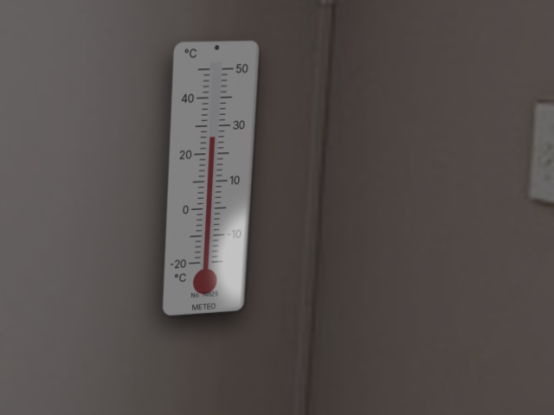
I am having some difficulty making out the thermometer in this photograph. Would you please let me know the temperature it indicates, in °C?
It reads 26 °C
